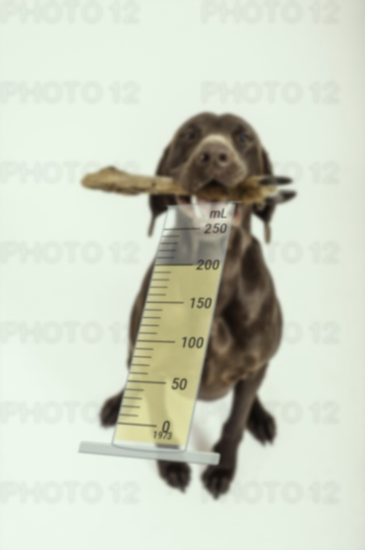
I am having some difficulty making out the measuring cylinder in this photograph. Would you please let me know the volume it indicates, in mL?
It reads 200 mL
